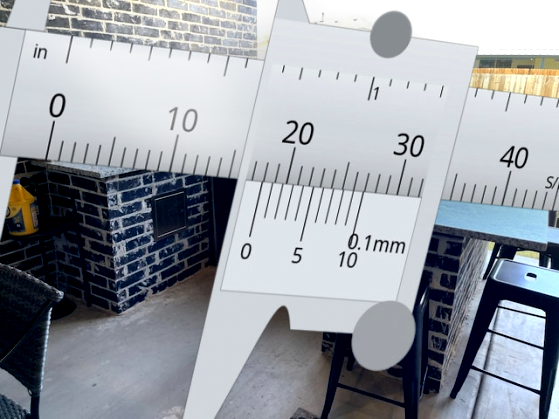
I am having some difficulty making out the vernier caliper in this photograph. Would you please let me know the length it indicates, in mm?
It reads 17.9 mm
